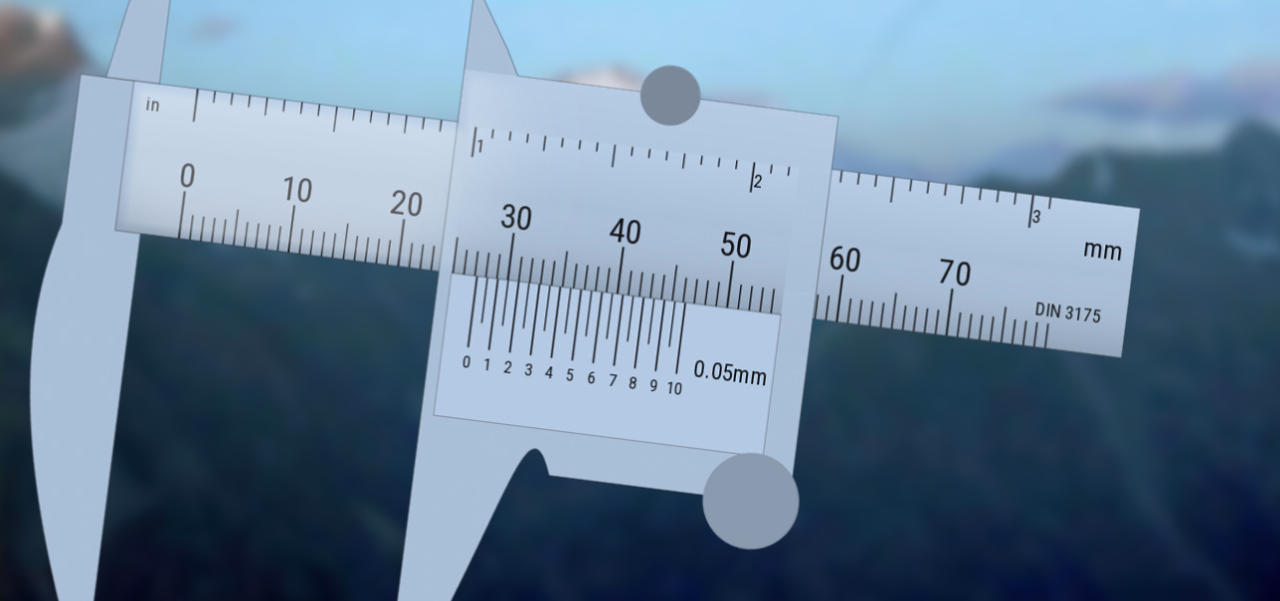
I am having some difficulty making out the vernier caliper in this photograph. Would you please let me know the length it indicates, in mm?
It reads 27.2 mm
